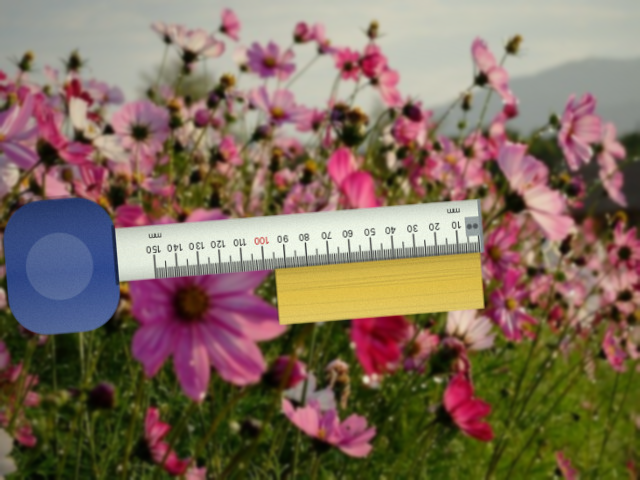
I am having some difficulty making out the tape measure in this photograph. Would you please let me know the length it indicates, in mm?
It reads 95 mm
